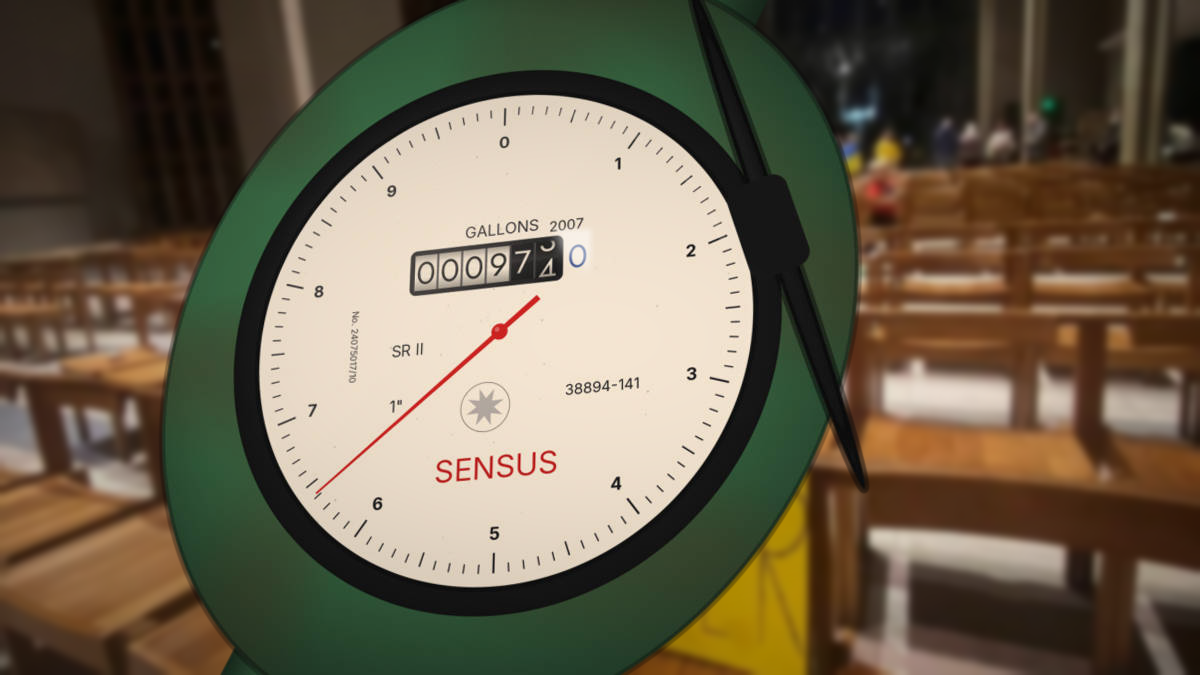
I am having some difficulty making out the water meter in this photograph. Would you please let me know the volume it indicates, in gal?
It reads 9736.4 gal
